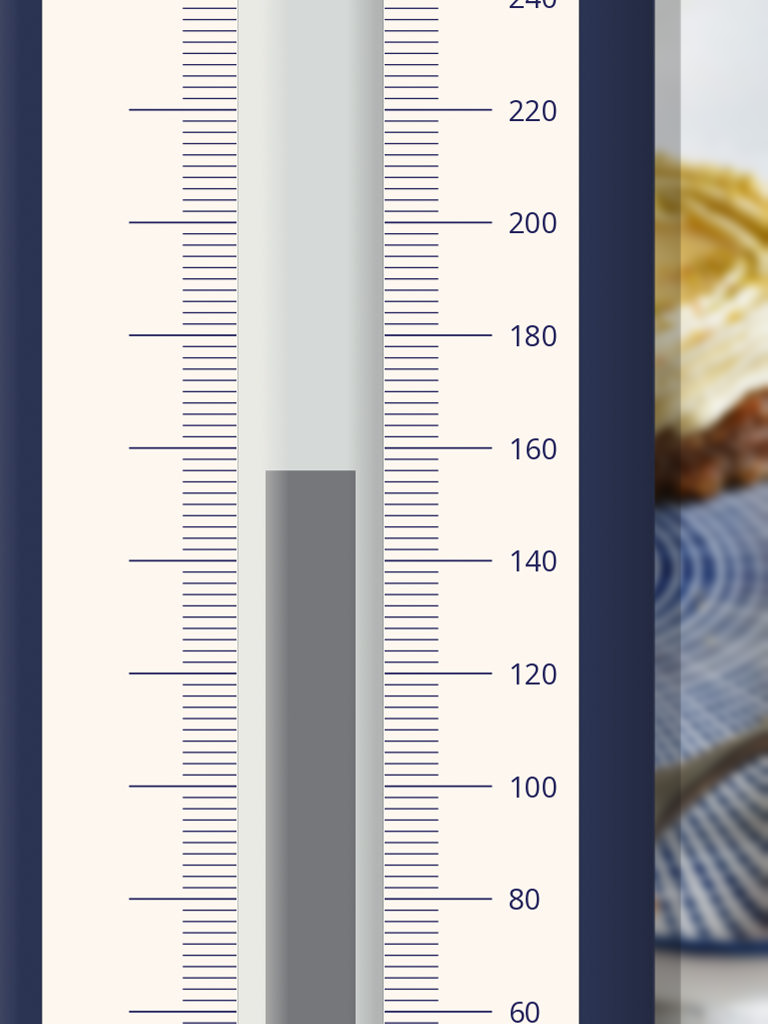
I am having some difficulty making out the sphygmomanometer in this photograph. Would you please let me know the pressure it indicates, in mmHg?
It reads 156 mmHg
